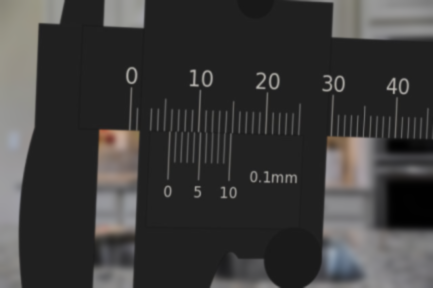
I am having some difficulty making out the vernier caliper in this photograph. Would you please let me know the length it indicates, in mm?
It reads 5.8 mm
